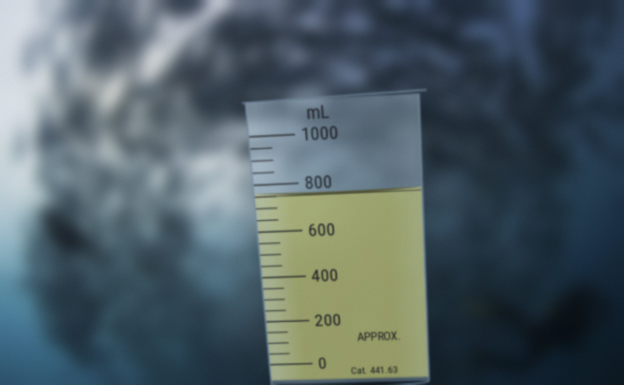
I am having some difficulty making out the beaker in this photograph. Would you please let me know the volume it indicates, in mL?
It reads 750 mL
